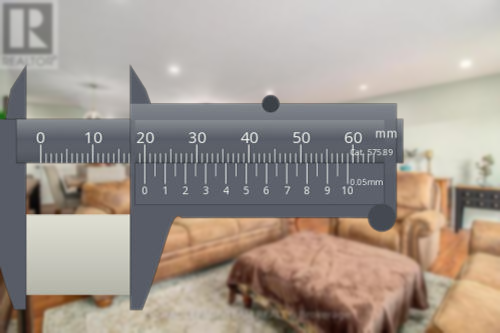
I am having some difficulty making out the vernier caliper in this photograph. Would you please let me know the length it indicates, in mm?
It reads 20.0 mm
